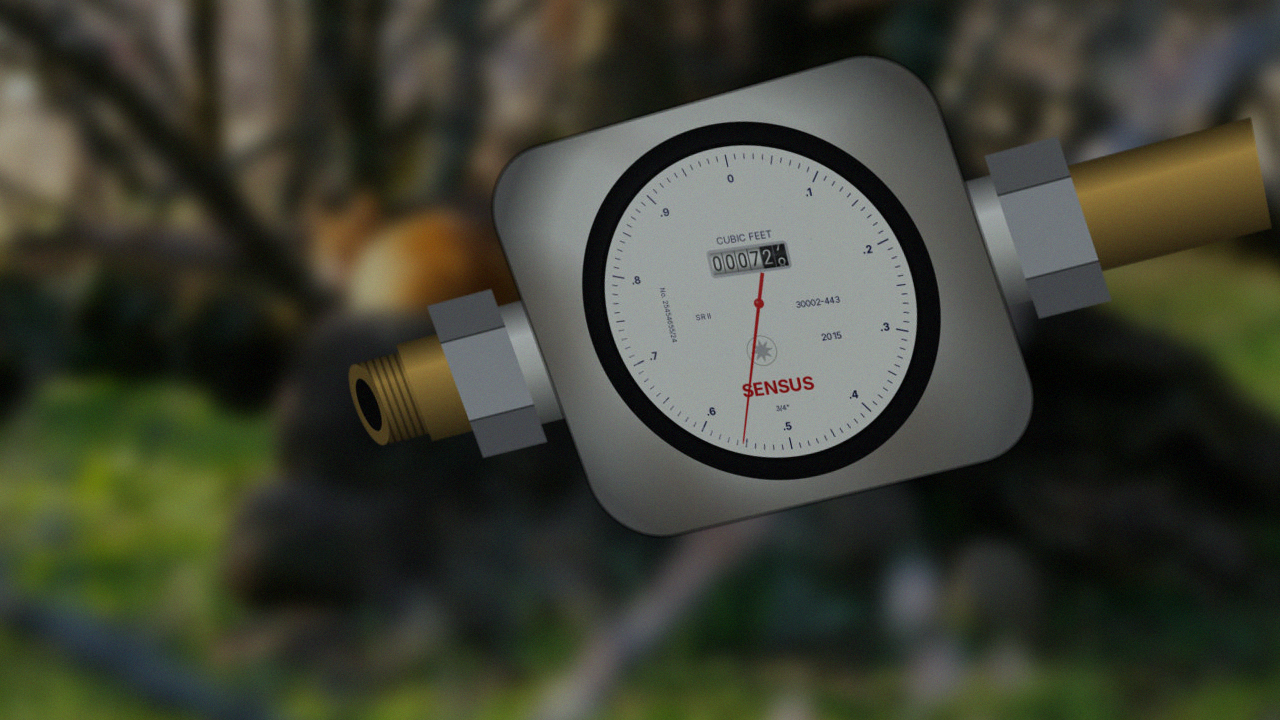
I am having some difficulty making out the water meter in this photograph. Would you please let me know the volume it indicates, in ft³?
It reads 727.55 ft³
